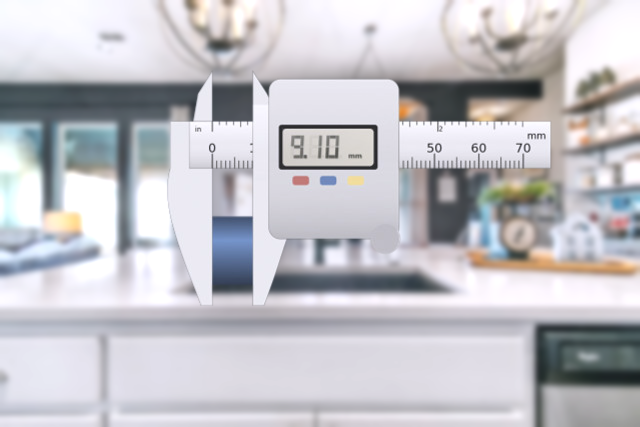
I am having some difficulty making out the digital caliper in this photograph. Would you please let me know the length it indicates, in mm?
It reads 9.10 mm
